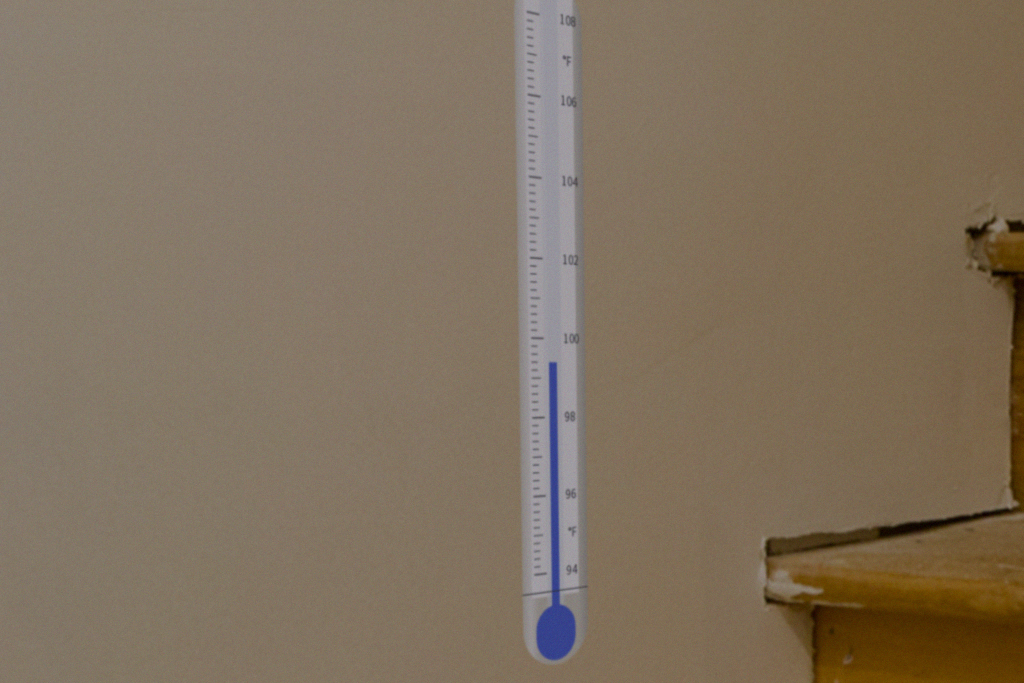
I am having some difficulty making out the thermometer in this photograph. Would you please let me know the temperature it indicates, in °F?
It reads 99.4 °F
